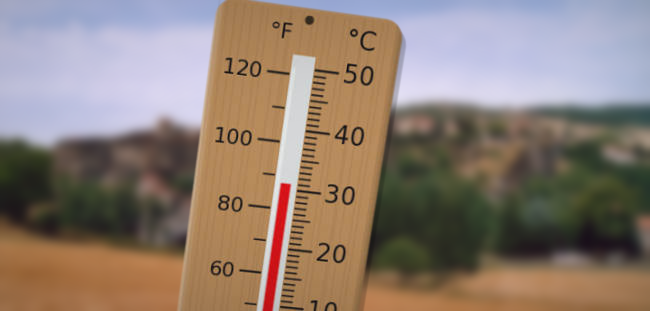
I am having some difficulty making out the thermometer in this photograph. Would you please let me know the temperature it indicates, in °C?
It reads 31 °C
